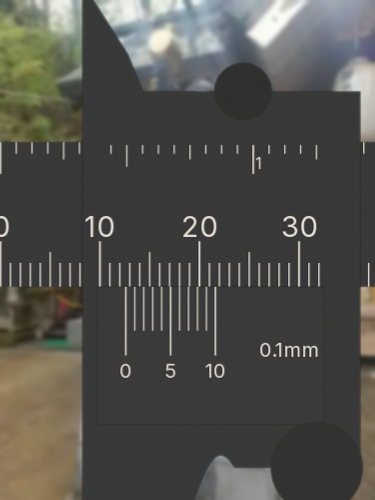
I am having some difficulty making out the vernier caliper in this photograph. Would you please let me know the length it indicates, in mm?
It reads 12.6 mm
